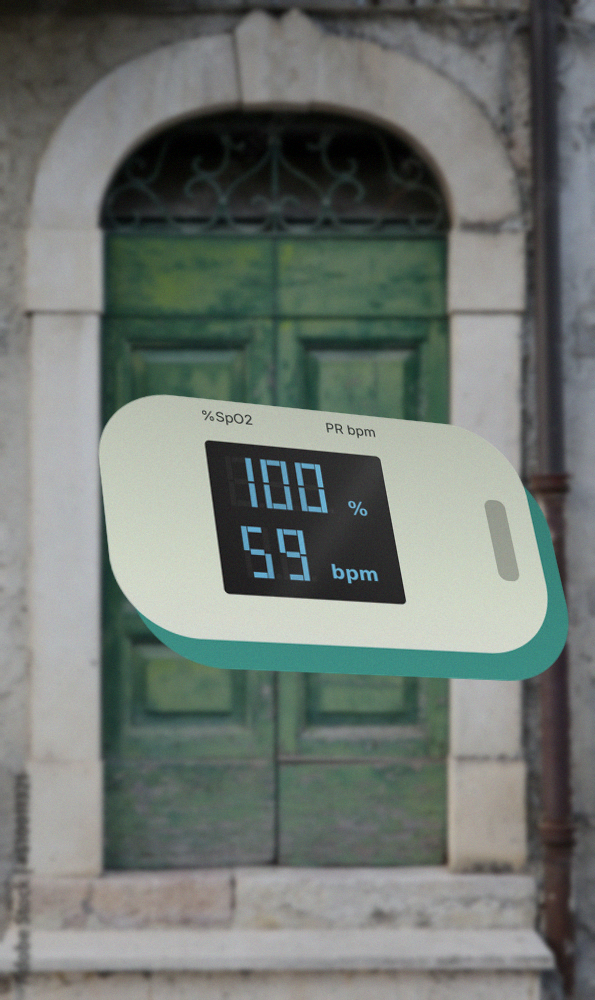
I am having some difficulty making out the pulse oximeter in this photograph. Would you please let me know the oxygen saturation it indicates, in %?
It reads 100 %
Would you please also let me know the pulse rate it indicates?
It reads 59 bpm
